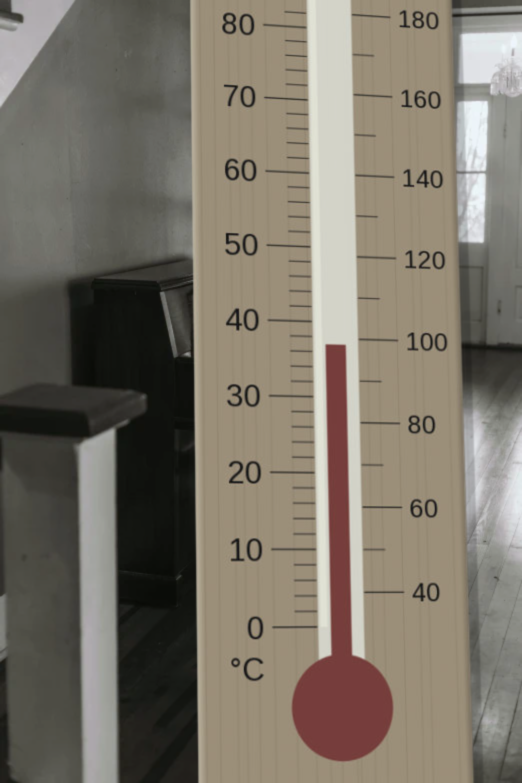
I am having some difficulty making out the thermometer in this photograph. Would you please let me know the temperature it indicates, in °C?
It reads 37 °C
